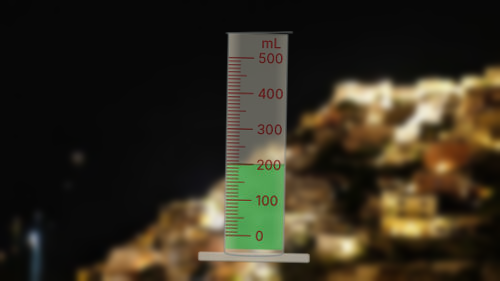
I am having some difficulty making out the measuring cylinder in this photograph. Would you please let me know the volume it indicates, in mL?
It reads 200 mL
